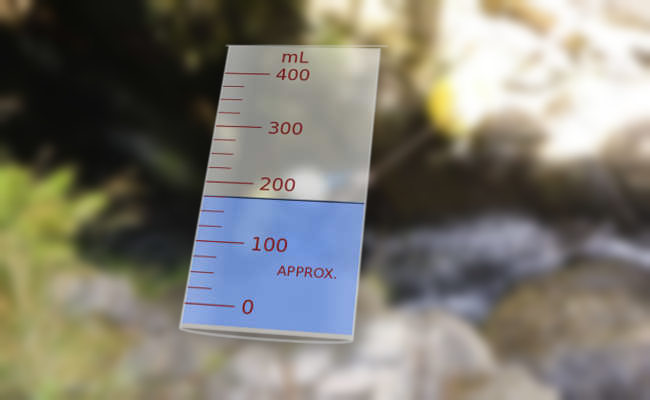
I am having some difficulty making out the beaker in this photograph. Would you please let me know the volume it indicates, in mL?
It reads 175 mL
